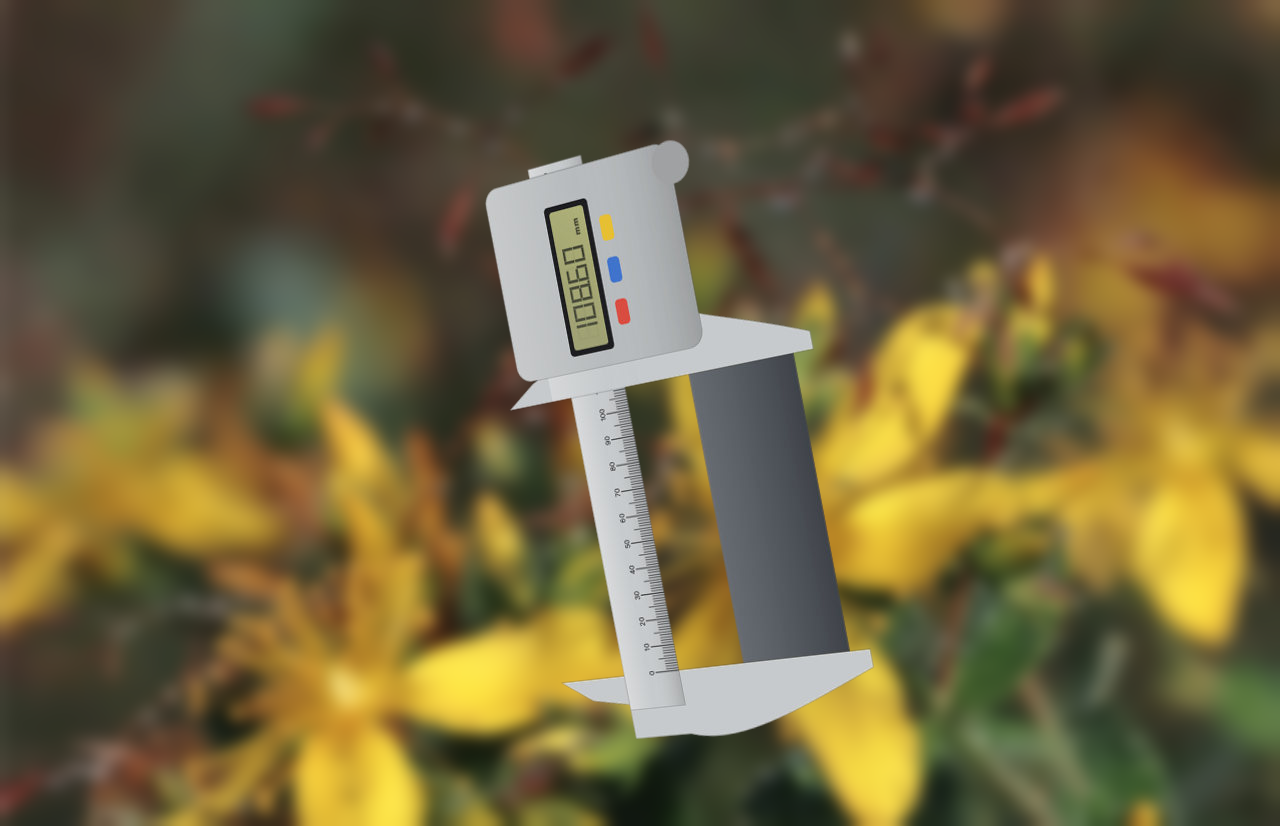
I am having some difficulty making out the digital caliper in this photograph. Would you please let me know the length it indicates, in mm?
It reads 108.60 mm
